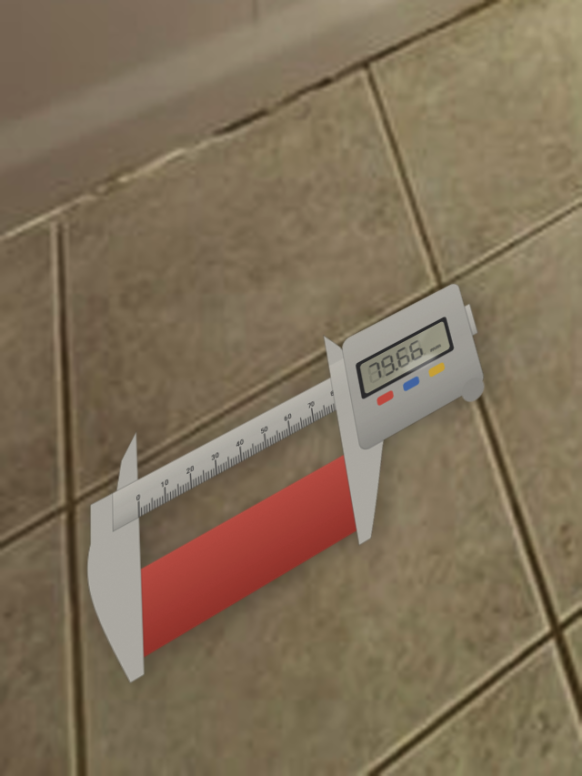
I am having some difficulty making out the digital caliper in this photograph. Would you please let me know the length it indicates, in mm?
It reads 79.66 mm
